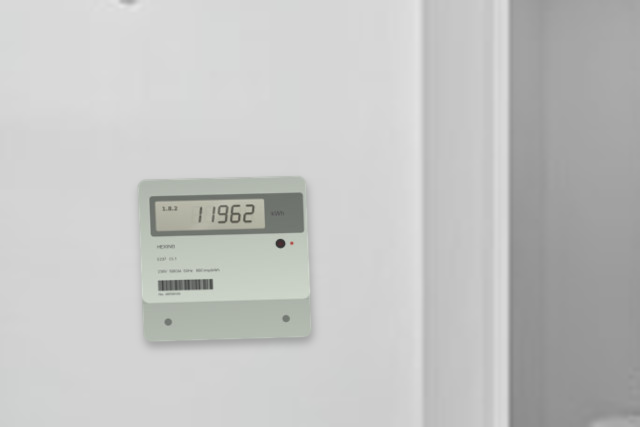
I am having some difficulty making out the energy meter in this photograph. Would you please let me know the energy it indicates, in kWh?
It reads 11962 kWh
